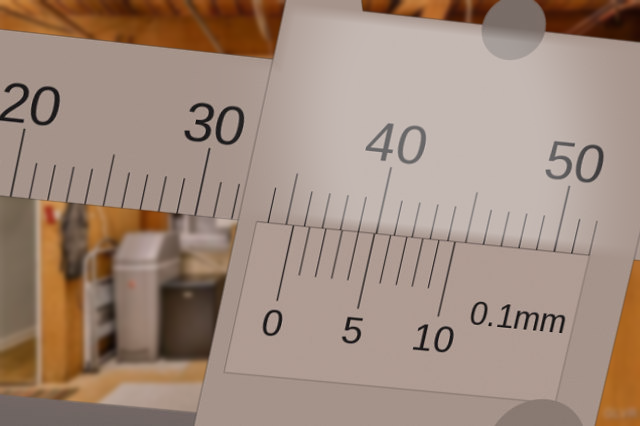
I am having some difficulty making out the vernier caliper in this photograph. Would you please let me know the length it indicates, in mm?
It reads 35.4 mm
